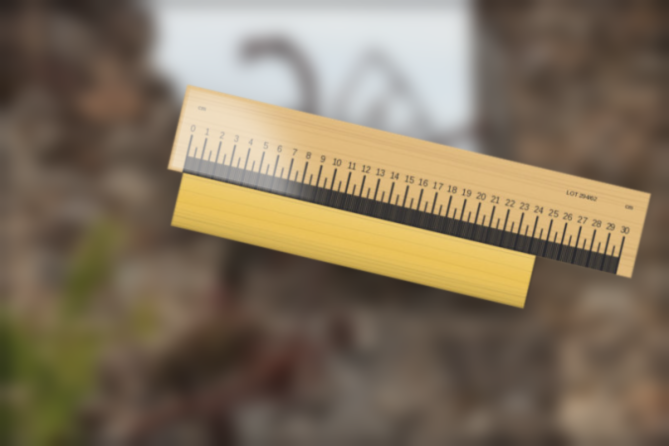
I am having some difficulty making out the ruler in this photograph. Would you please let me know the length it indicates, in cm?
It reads 24.5 cm
